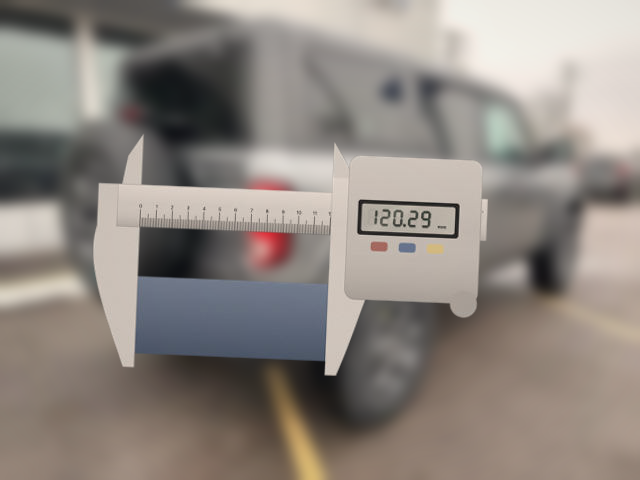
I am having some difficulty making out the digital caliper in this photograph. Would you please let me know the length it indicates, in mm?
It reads 120.29 mm
